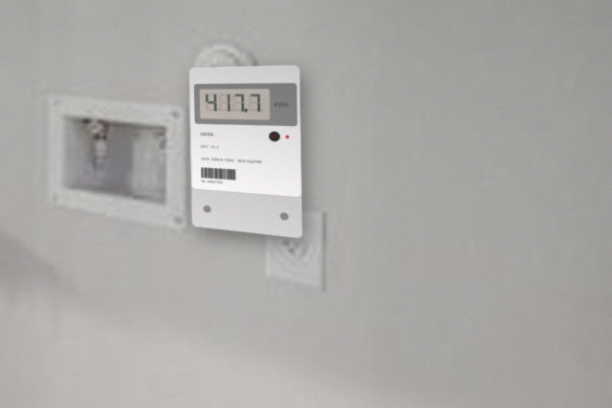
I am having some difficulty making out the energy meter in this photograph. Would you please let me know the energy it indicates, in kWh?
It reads 417.7 kWh
